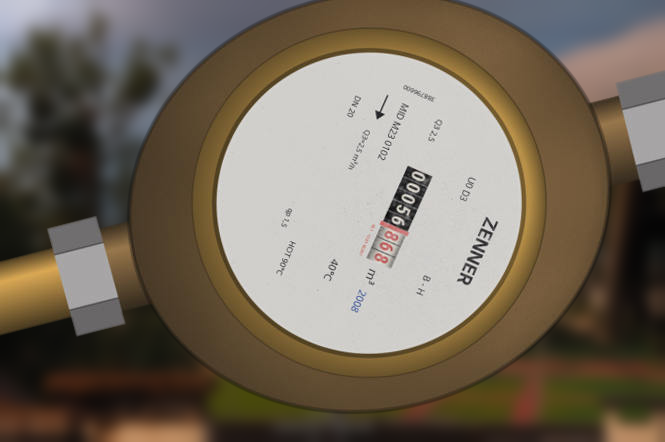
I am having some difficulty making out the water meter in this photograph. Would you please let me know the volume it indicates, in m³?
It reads 56.868 m³
